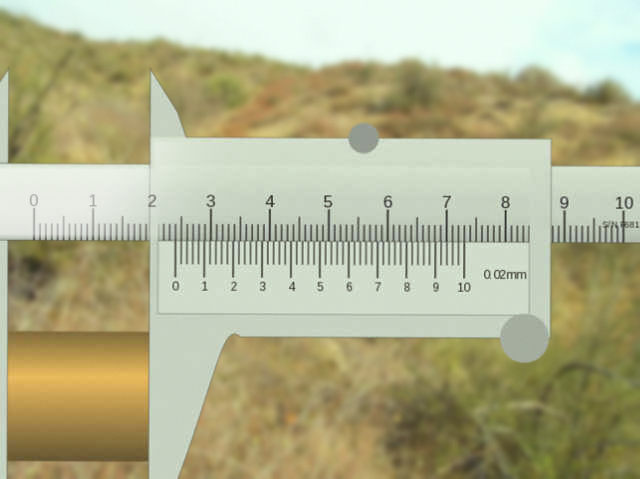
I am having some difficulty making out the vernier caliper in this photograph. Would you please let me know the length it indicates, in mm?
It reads 24.0 mm
